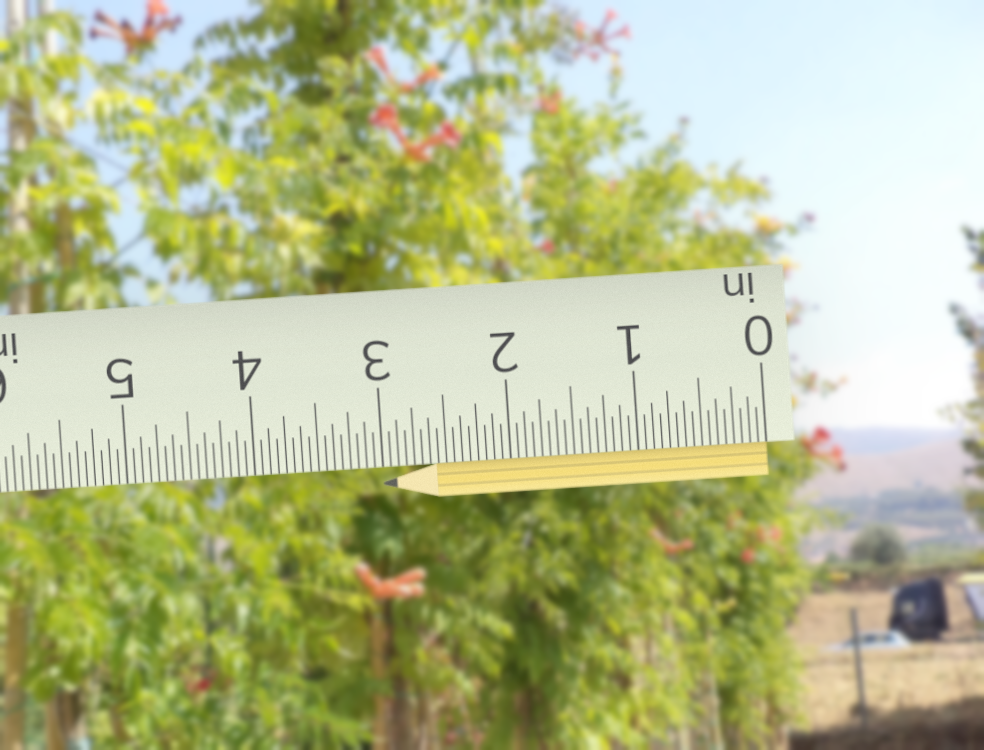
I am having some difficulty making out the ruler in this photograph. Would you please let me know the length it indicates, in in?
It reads 3 in
